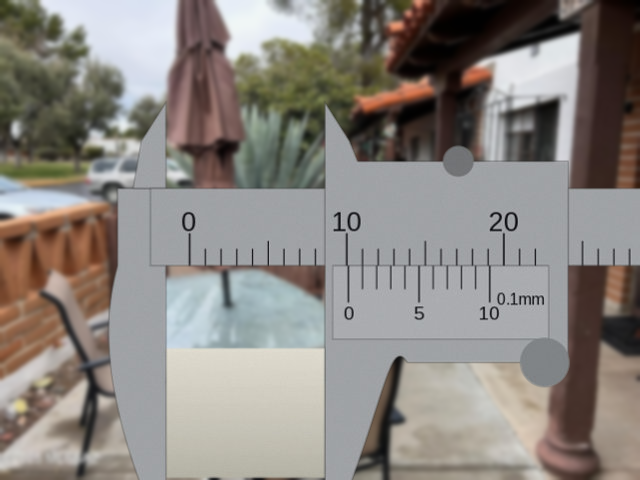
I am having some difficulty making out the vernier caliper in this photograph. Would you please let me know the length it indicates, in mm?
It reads 10.1 mm
